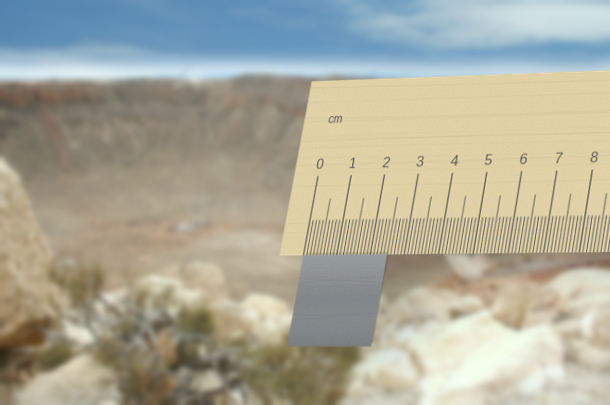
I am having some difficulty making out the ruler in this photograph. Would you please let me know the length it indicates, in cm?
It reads 2.5 cm
